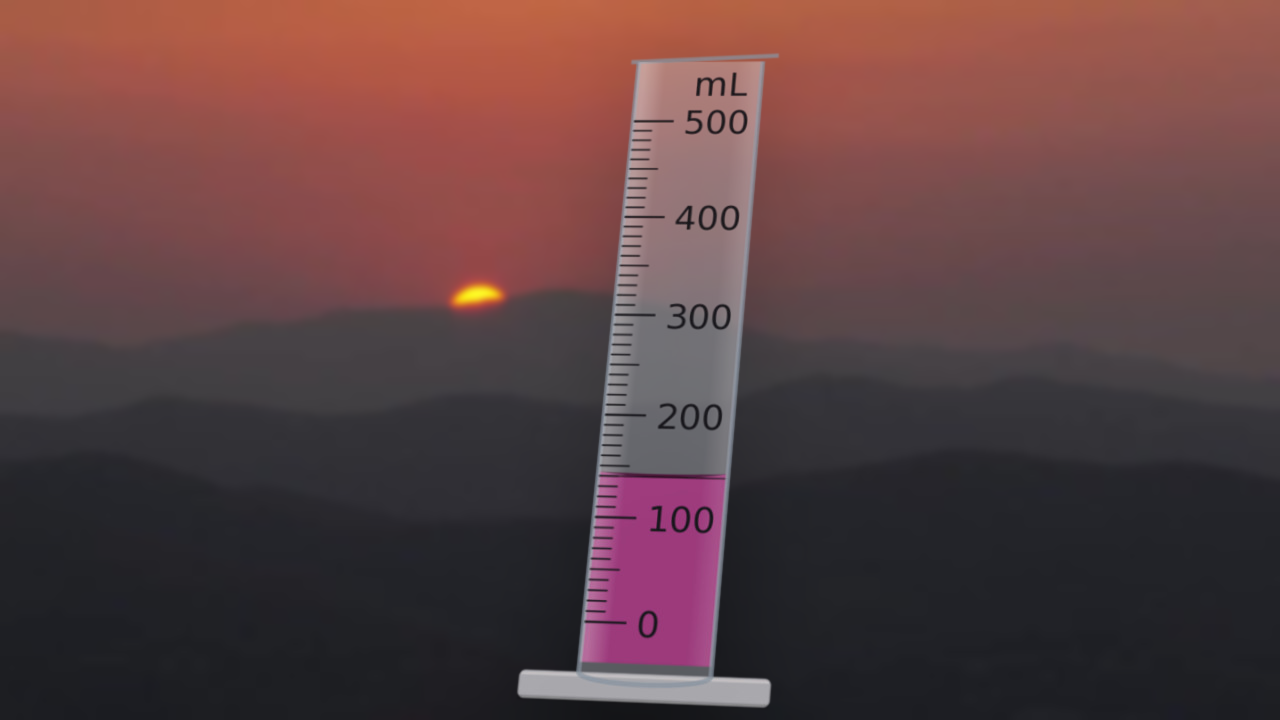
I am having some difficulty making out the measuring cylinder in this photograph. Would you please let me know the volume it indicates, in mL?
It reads 140 mL
